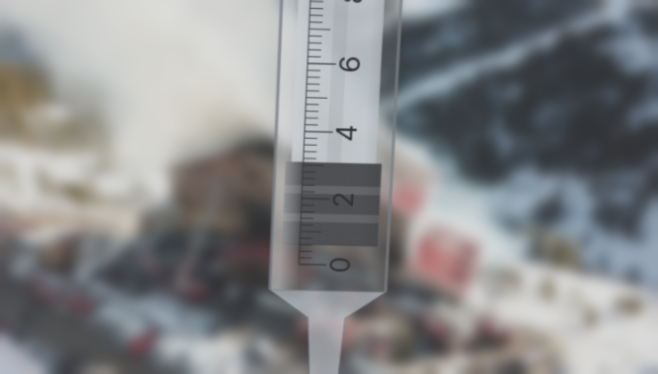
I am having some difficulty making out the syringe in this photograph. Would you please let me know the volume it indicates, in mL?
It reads 0.6 mL
